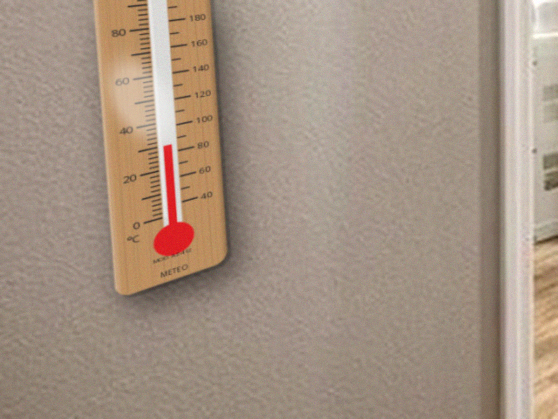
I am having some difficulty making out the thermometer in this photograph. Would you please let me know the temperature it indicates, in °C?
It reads 30 °C
